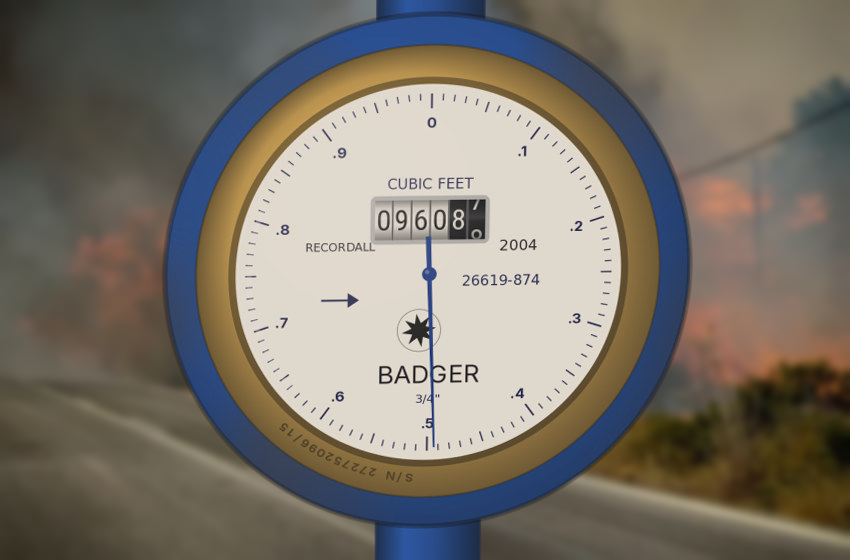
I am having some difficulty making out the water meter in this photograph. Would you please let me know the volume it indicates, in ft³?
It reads 96087.49 ft³
